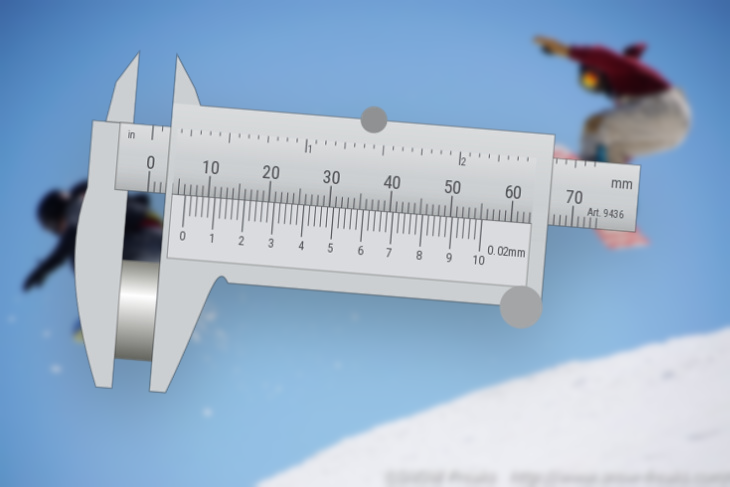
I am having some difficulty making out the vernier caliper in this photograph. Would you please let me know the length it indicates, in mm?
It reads 6.2 mm
